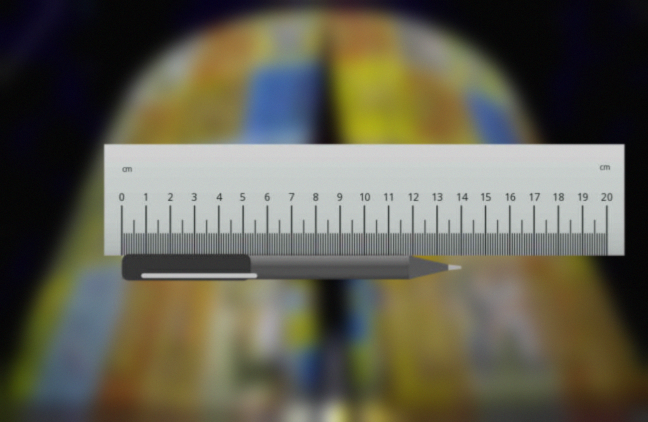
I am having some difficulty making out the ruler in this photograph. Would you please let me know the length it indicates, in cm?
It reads 14 cm
